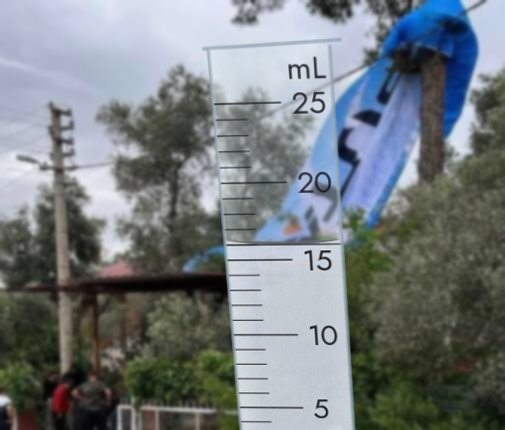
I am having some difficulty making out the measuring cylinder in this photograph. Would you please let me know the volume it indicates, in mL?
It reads 16 mL
